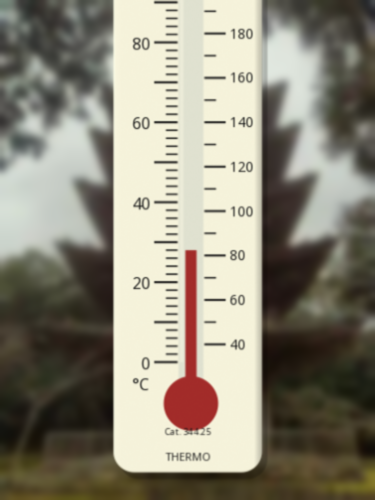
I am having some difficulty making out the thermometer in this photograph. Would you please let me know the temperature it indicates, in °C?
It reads 28 °C
